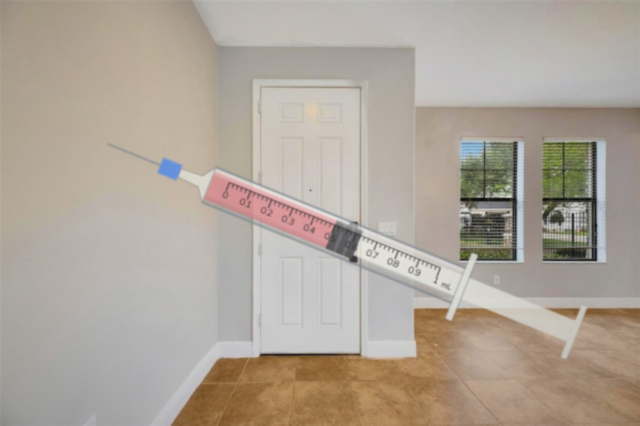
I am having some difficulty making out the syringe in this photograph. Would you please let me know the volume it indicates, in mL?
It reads 0.5 mL
